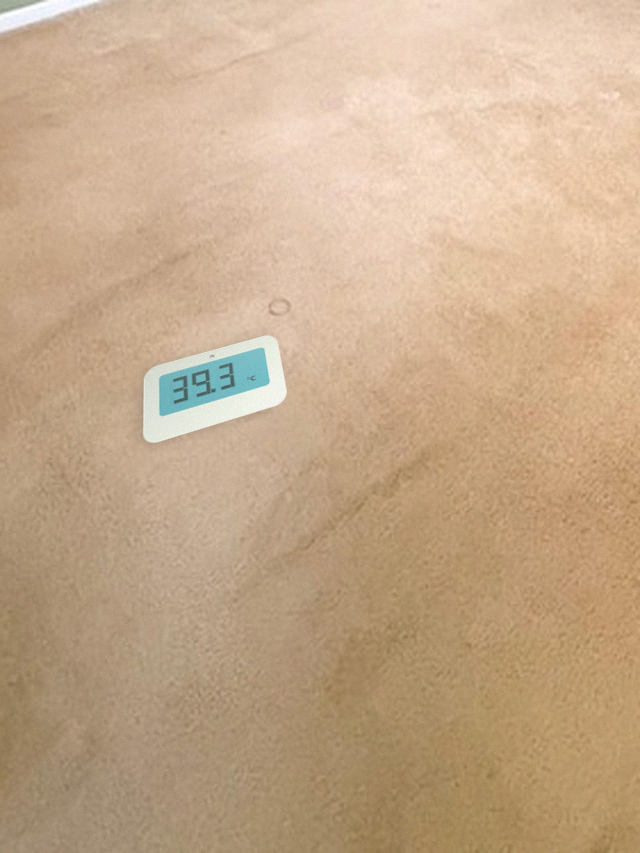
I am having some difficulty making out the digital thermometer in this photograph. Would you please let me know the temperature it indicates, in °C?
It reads 39.3 °C
